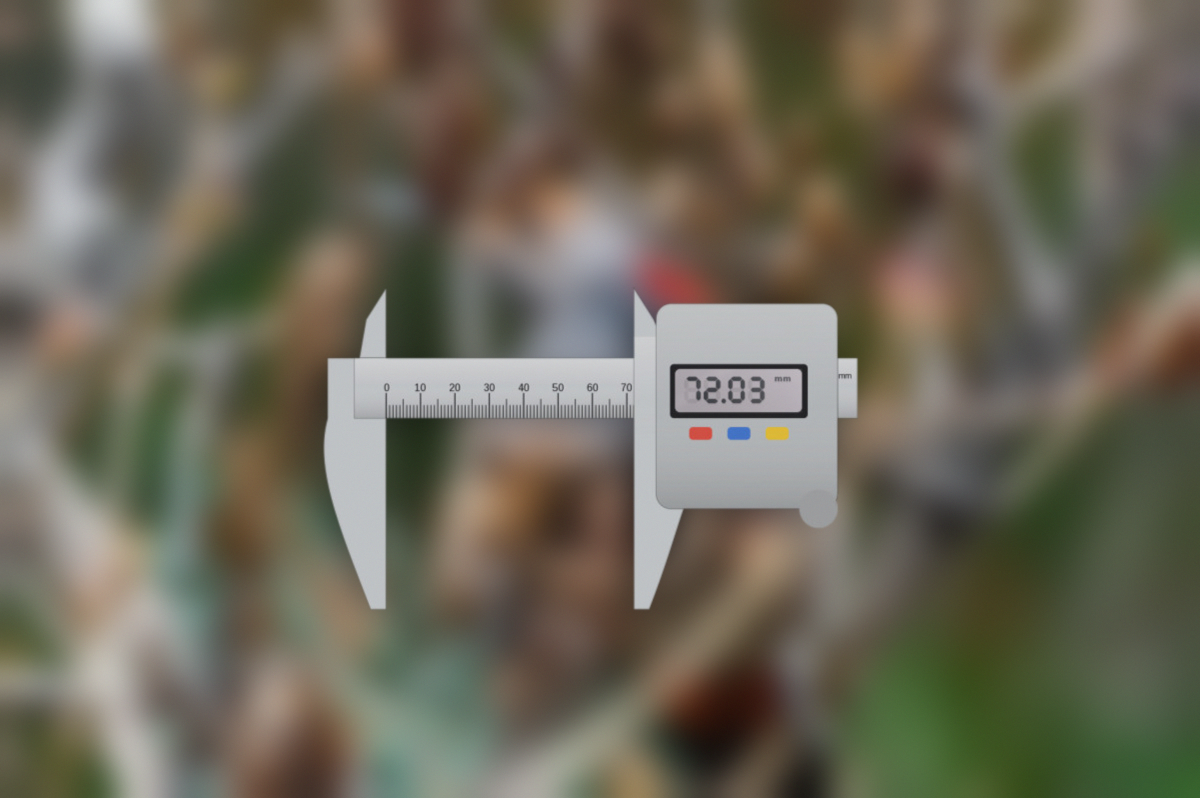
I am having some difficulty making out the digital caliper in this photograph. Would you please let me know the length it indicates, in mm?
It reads 72.03 mm
